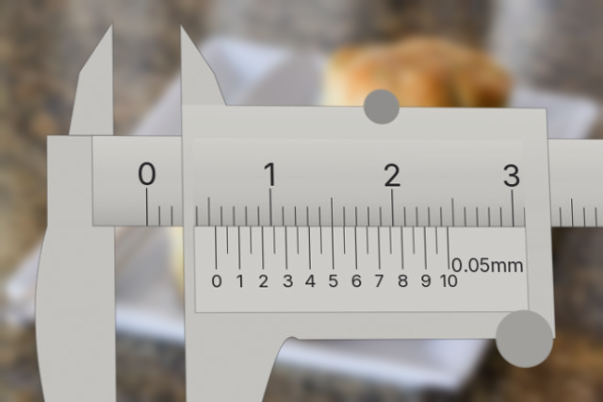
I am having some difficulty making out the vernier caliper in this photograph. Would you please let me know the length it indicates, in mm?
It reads 5.5 mm
